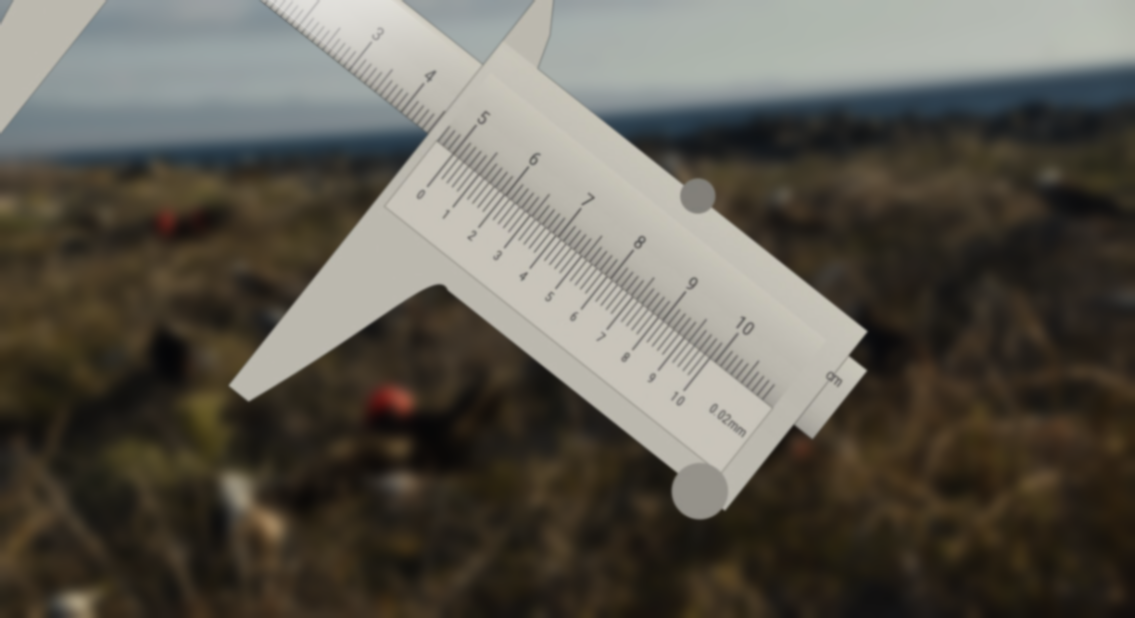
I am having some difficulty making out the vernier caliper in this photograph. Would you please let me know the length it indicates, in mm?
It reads 50.0 mm
